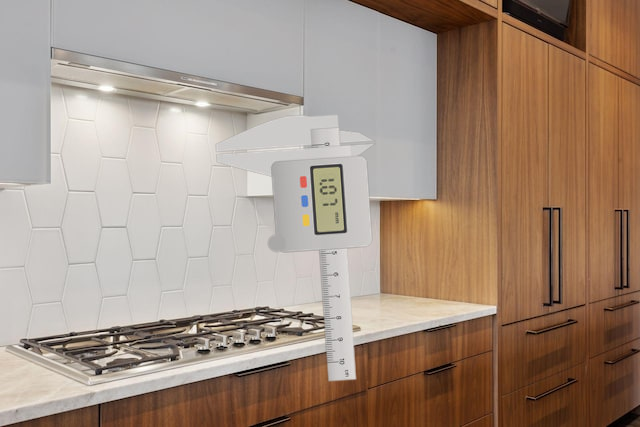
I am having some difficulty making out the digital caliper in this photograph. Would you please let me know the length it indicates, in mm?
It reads 1.07 mm
